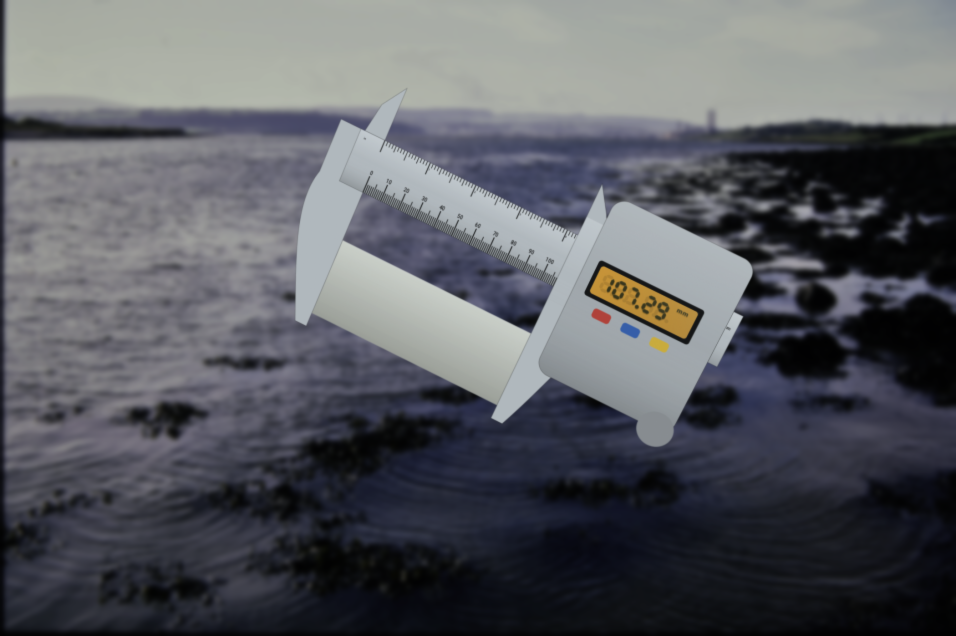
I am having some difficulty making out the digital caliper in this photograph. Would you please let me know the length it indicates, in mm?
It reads 107.29 mm
